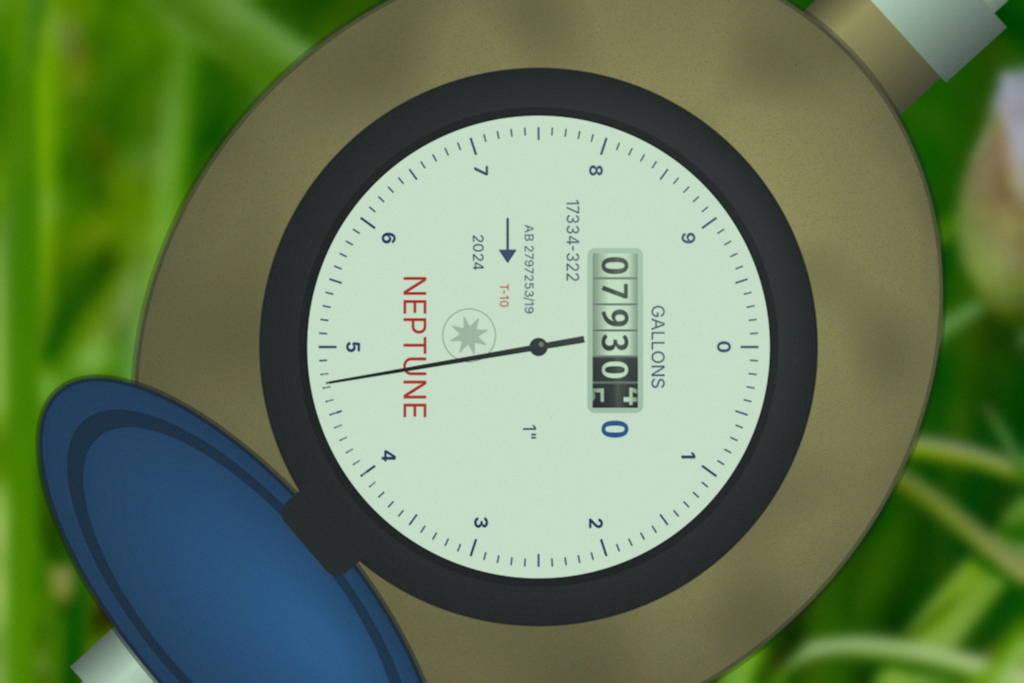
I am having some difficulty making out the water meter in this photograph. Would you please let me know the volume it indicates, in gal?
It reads 793044.7 gal
